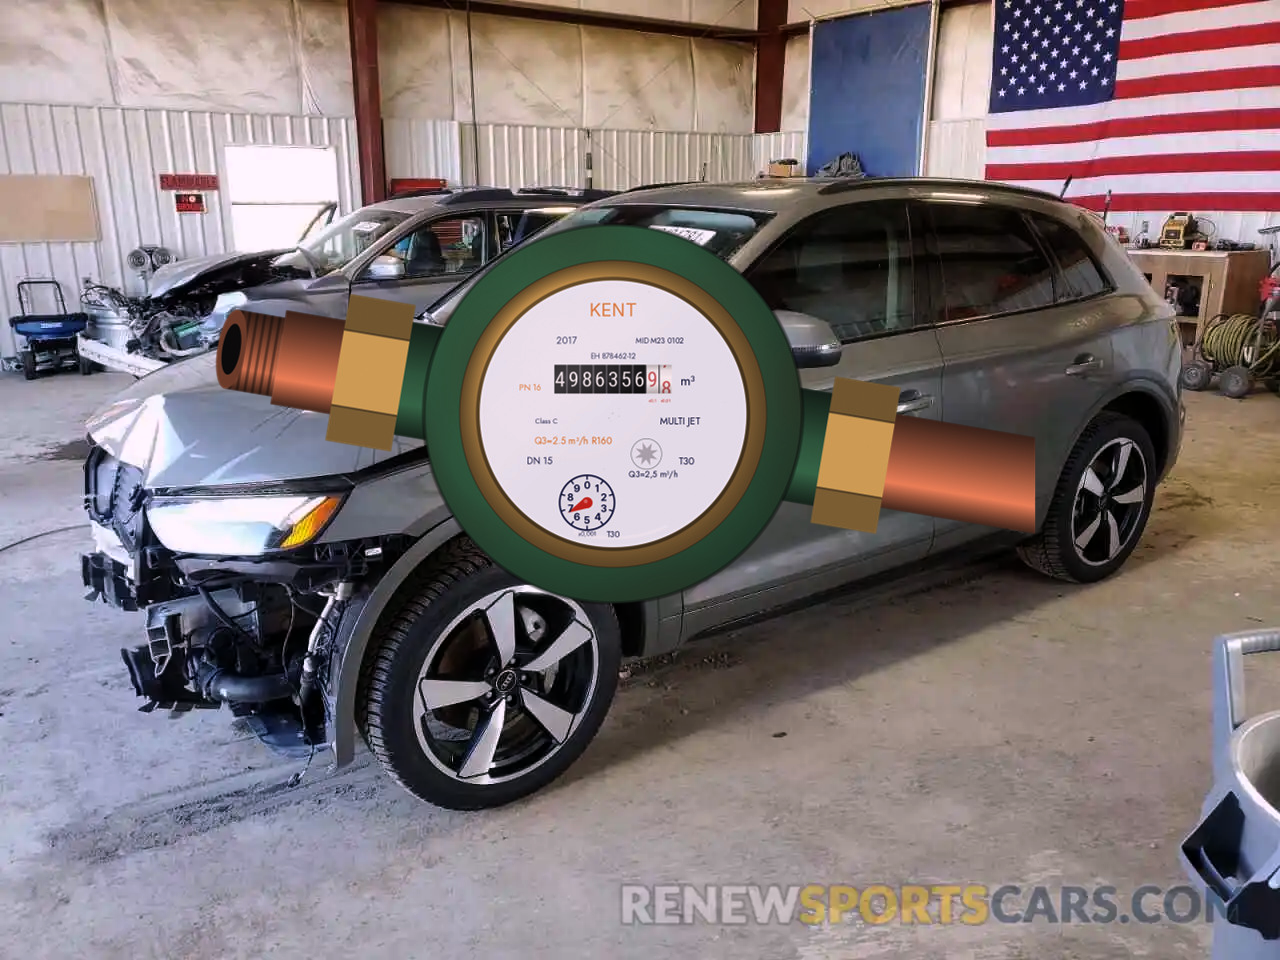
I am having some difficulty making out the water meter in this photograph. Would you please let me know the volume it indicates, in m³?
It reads 4986356.976 m³
